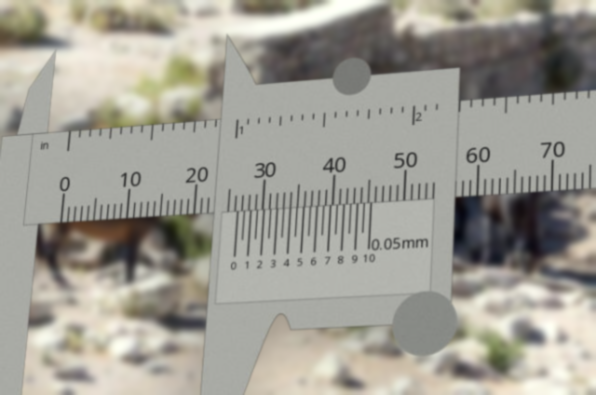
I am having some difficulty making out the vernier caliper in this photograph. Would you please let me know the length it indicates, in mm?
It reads 26.4 mm
